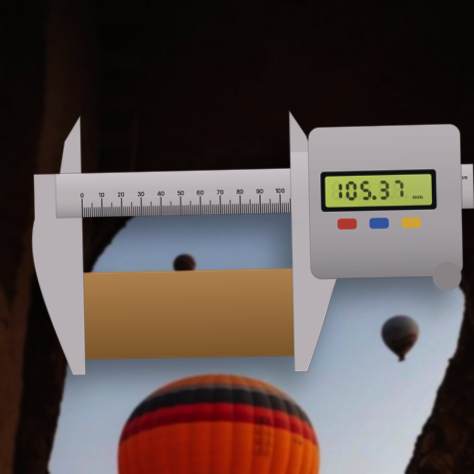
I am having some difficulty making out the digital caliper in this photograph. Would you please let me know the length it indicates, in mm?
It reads 105.37 mm
